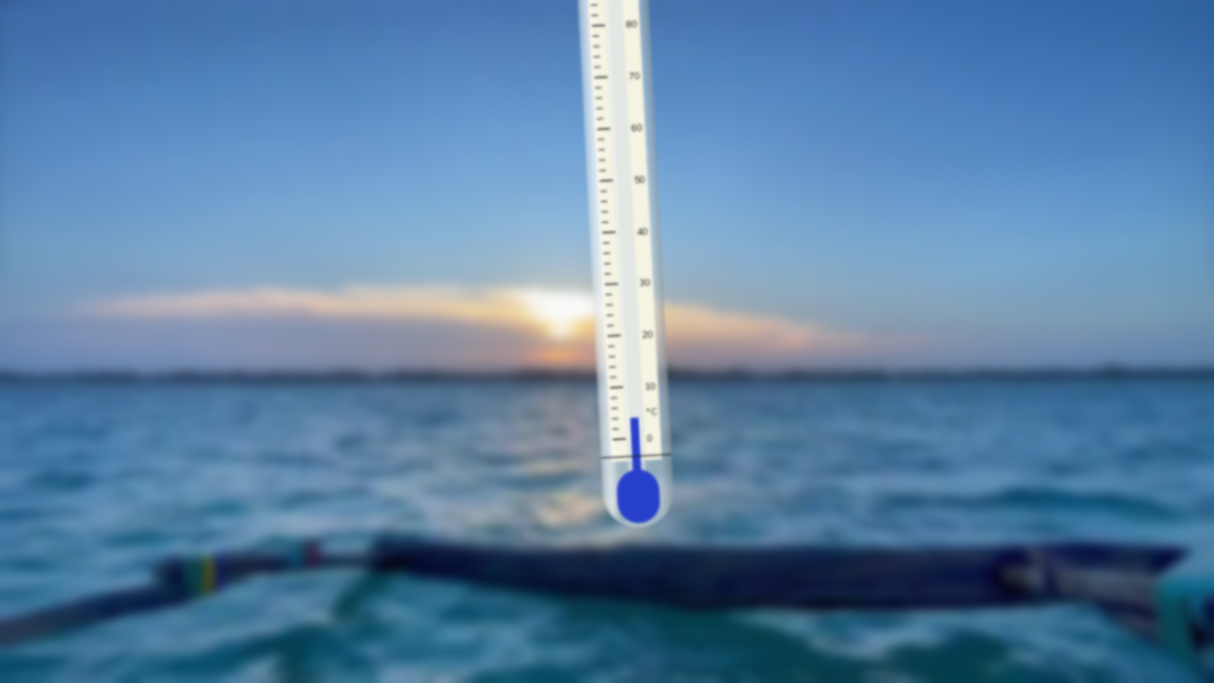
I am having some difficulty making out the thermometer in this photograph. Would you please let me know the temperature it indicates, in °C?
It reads 4 °C
